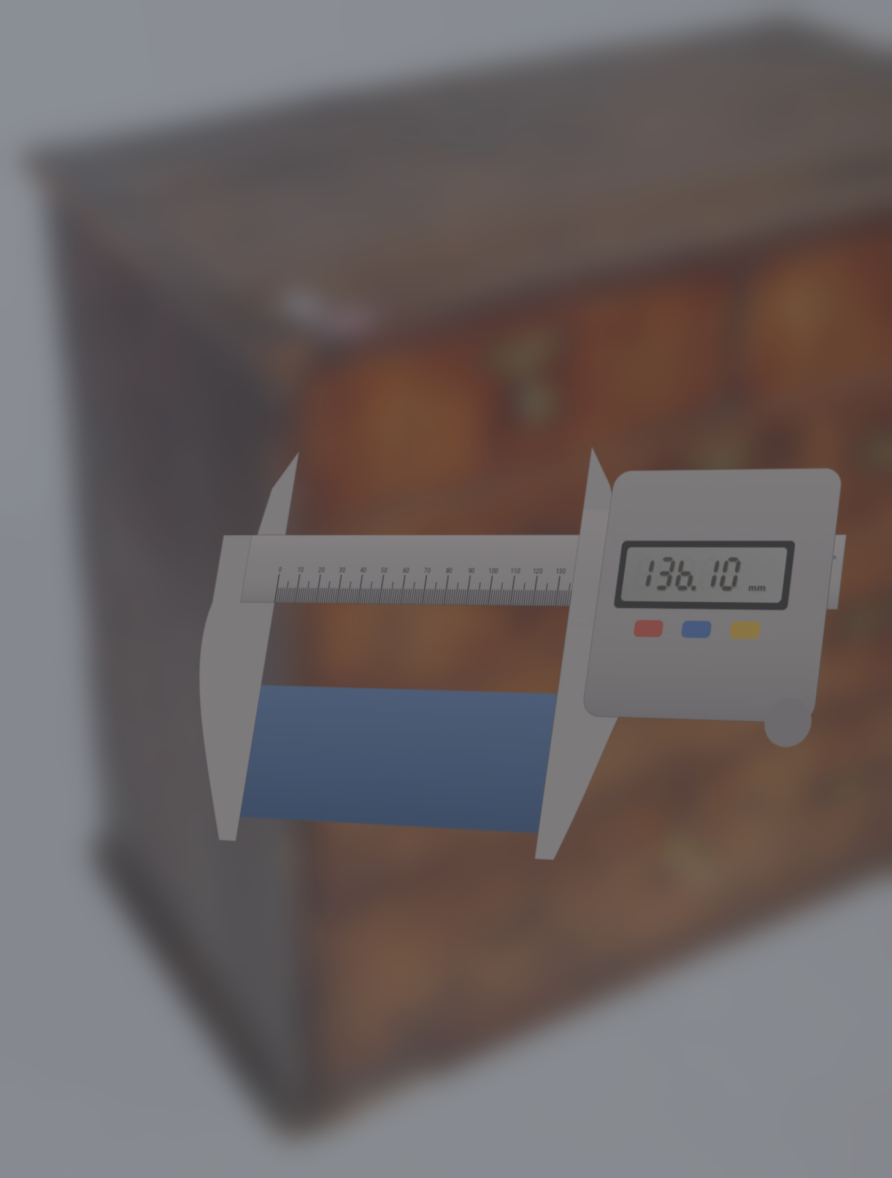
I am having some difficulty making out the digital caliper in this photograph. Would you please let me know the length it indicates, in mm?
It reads 136.10 mm
